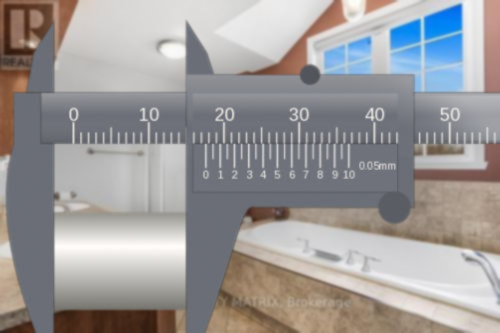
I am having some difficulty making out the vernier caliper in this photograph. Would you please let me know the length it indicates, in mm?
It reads 17.6 mm
